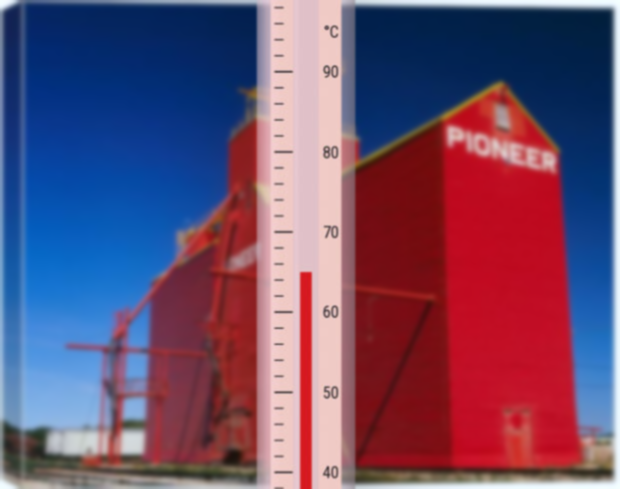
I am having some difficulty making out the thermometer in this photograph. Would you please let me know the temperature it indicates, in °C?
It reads 65 °C
